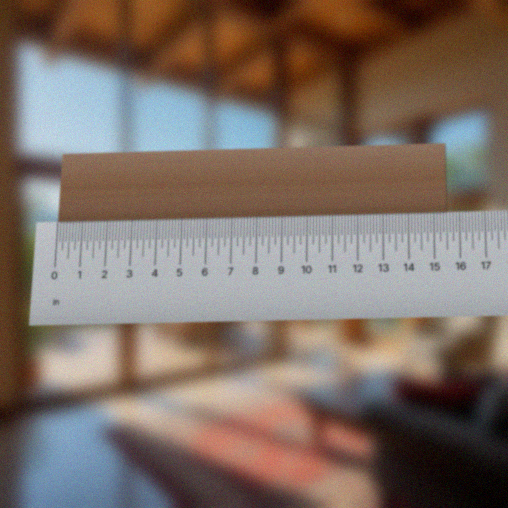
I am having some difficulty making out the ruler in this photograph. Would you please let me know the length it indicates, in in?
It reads 15.5 in
